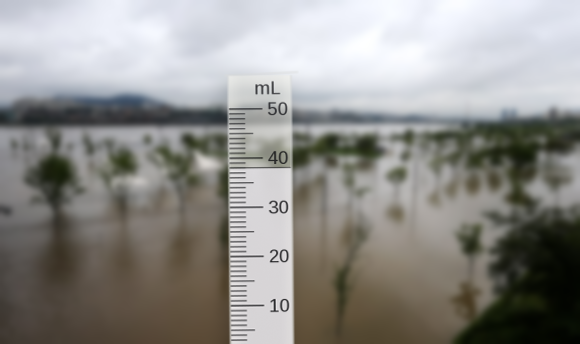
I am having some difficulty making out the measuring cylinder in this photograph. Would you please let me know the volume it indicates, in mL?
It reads 38 mL
